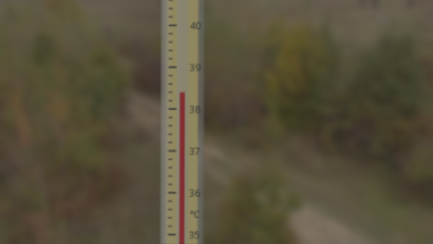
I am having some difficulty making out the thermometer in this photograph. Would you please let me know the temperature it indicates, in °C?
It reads 38.4 °C
